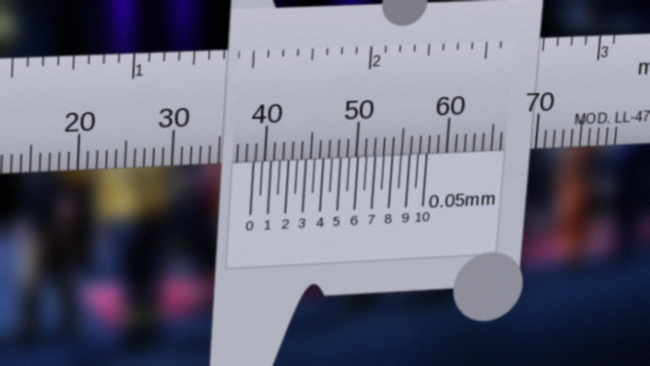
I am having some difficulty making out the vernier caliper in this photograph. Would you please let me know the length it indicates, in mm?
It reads 38.8 mm
